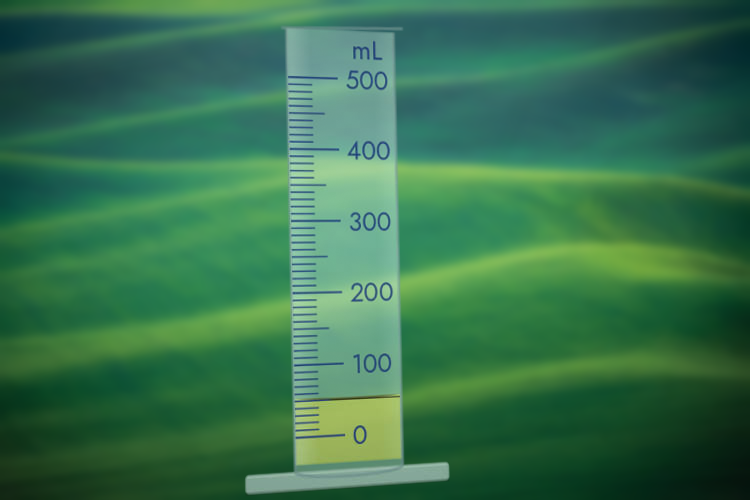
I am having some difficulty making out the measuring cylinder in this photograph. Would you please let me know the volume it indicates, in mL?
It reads 50 mL
